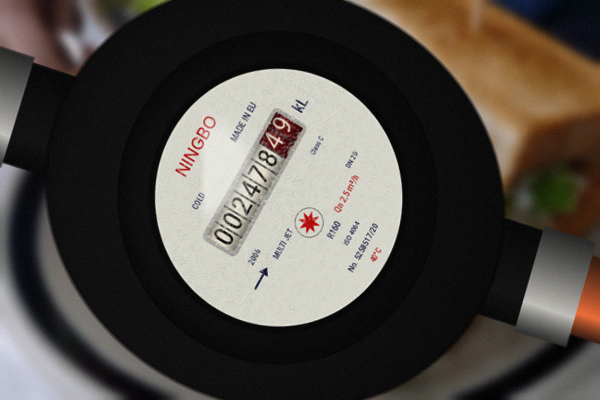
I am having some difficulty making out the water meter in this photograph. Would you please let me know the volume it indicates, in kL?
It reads 2478.49 kL
